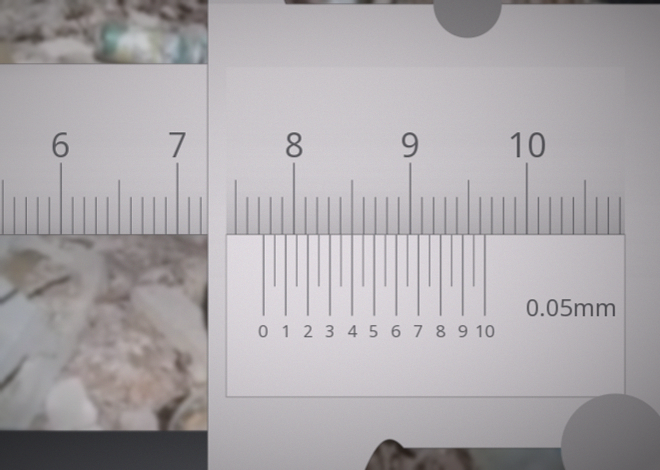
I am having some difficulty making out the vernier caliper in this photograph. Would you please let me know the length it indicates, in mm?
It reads 77.4 mm
